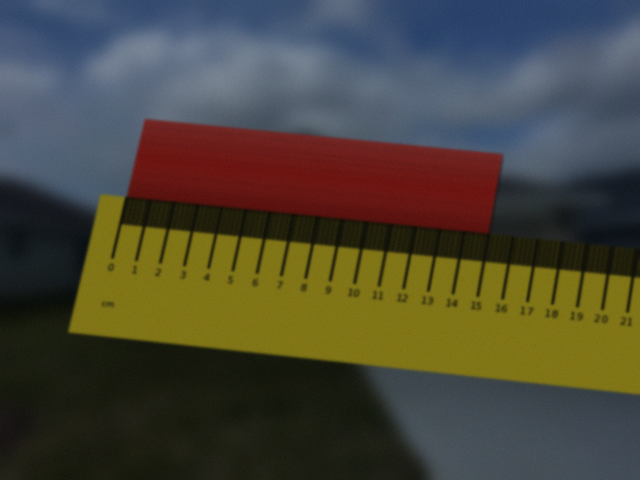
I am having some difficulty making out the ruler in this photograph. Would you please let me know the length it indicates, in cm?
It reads 15 cm
